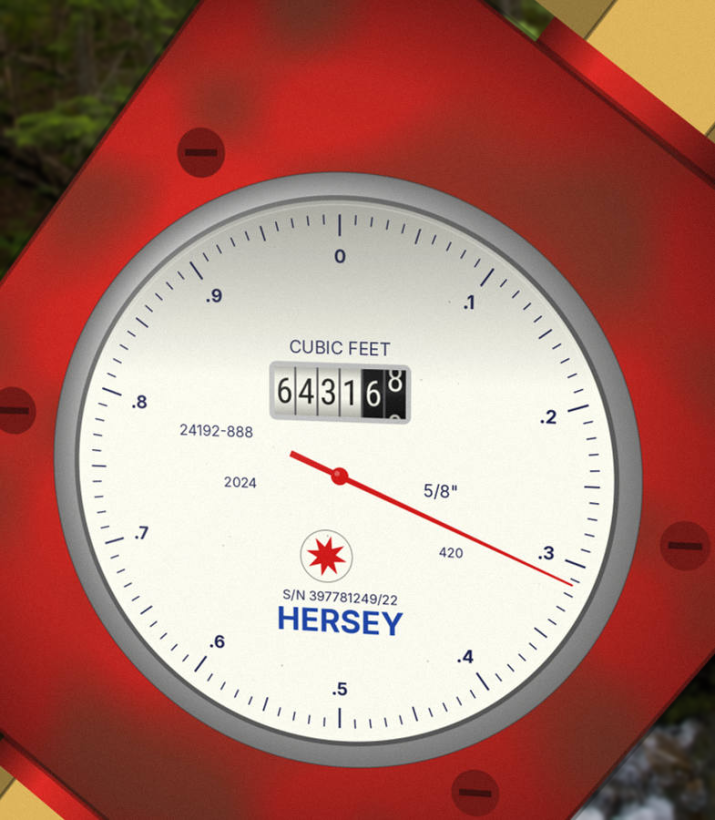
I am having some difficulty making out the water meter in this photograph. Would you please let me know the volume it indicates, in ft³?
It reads 643168.31 ft³
